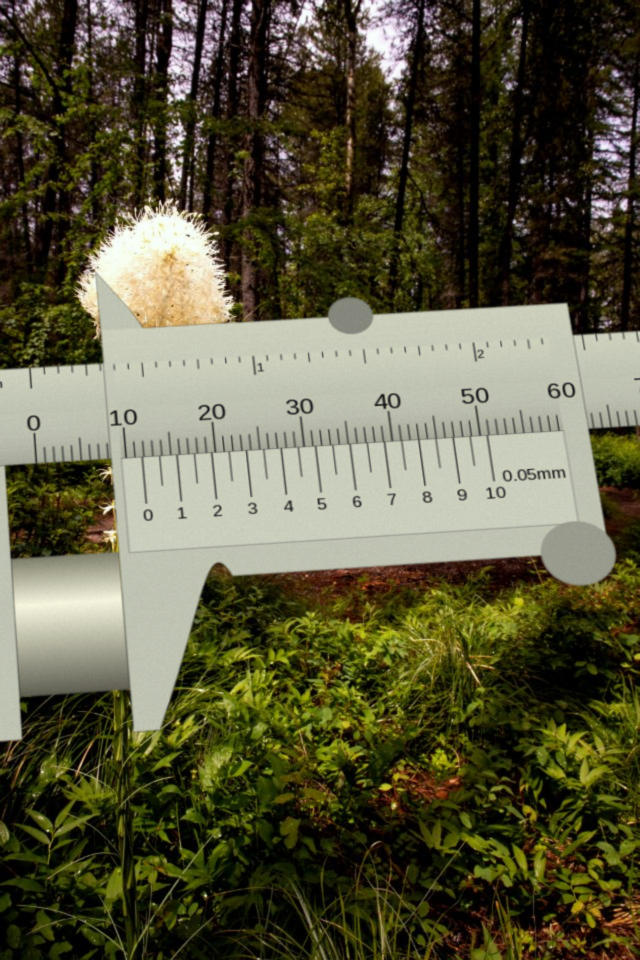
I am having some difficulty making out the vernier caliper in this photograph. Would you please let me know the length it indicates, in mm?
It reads 11.8 mm
